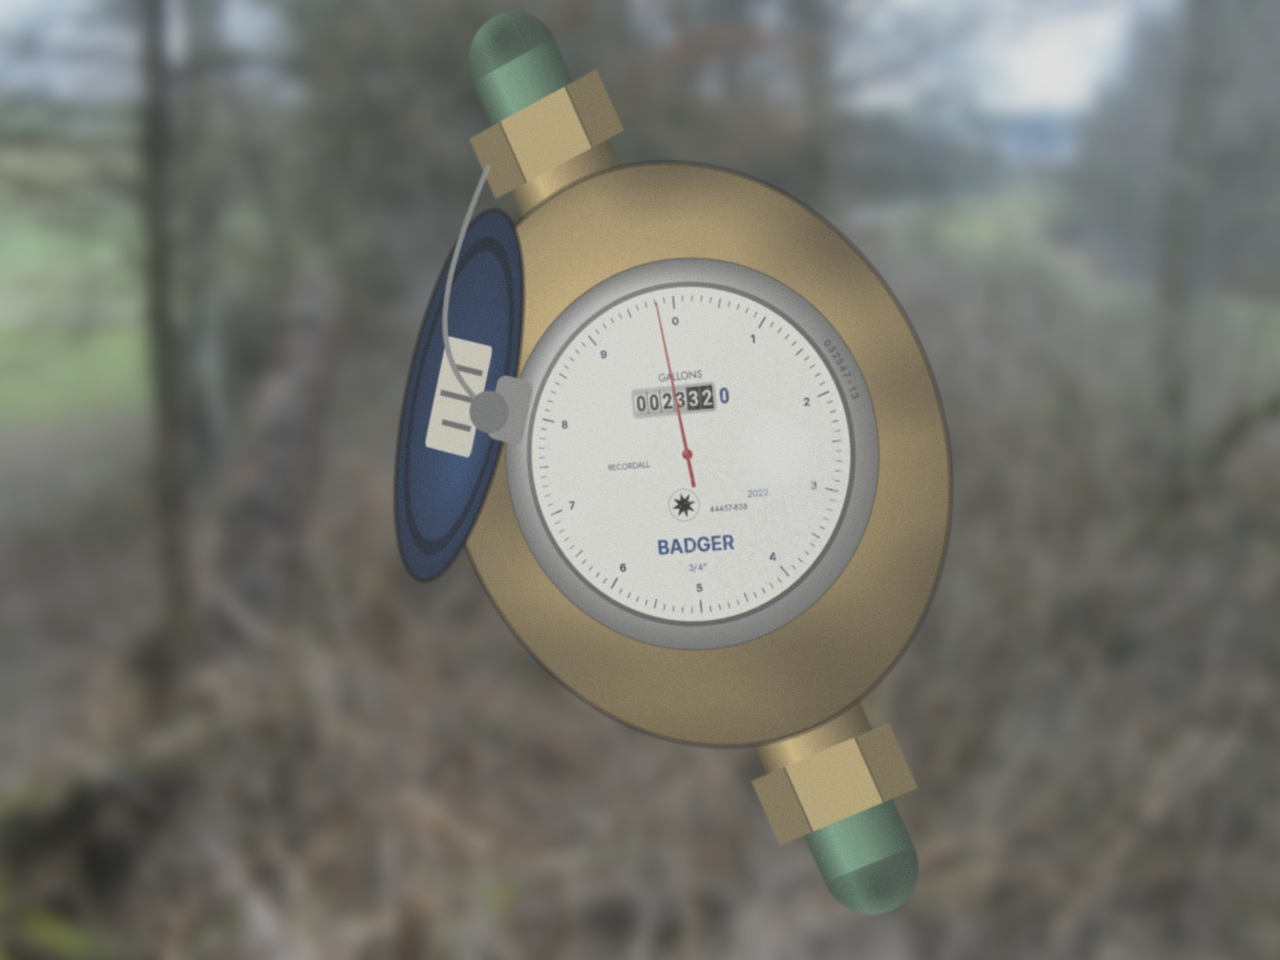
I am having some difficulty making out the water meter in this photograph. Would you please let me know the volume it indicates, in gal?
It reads 23319.8 gal
